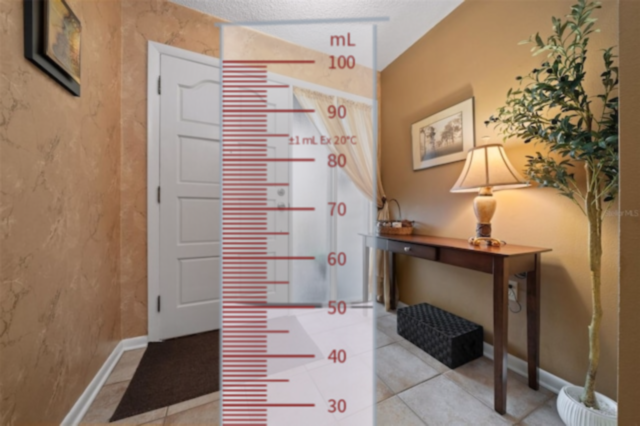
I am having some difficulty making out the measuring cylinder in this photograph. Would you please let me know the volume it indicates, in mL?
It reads 50 mL
